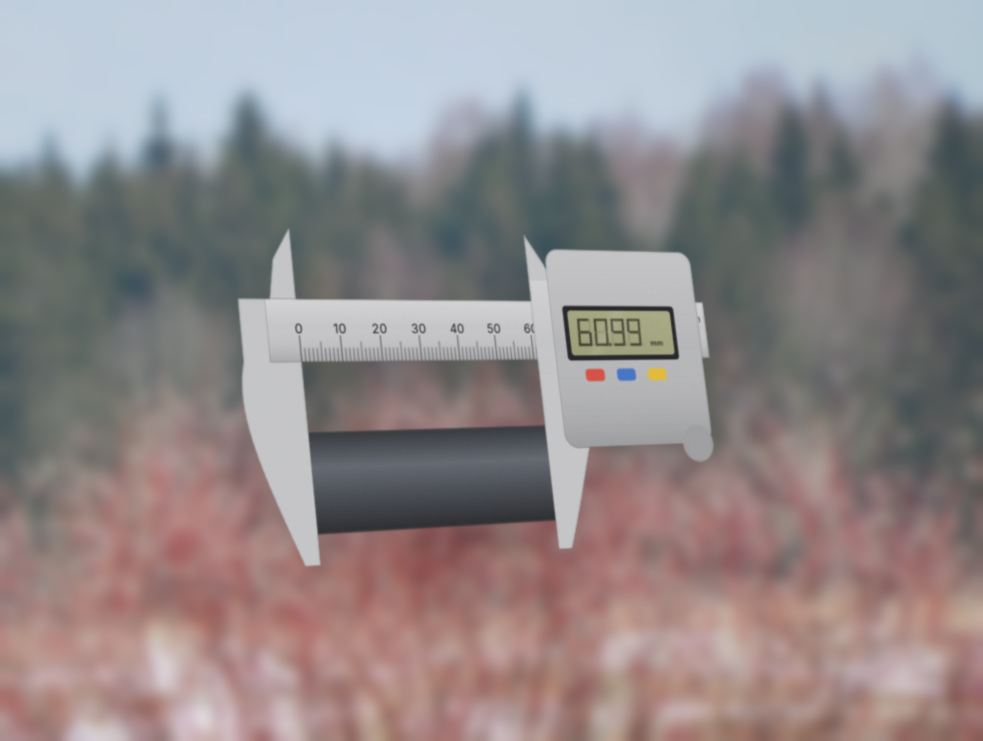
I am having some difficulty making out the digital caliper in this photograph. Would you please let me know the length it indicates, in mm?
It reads 60.99 mm
